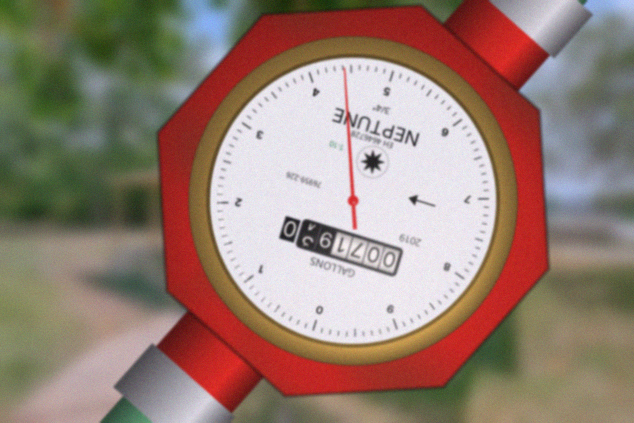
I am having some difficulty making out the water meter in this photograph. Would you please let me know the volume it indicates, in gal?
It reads 71934.4 gal
